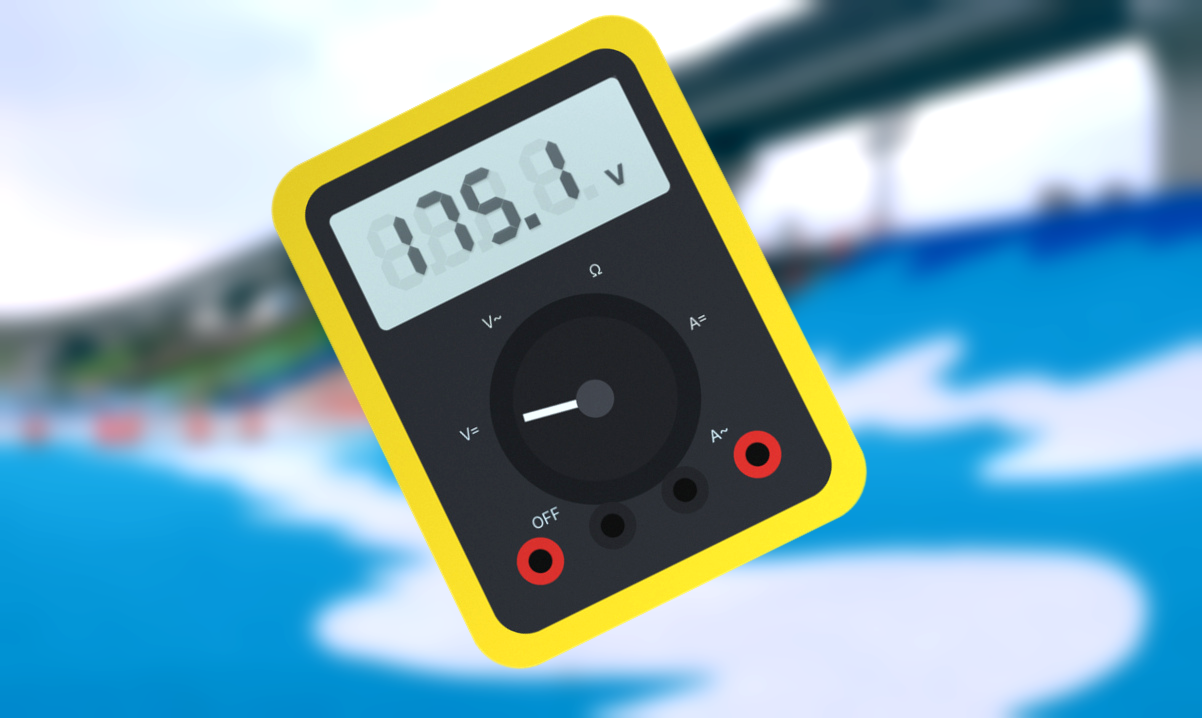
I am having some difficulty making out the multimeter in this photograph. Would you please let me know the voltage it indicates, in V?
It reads 175.1 V
